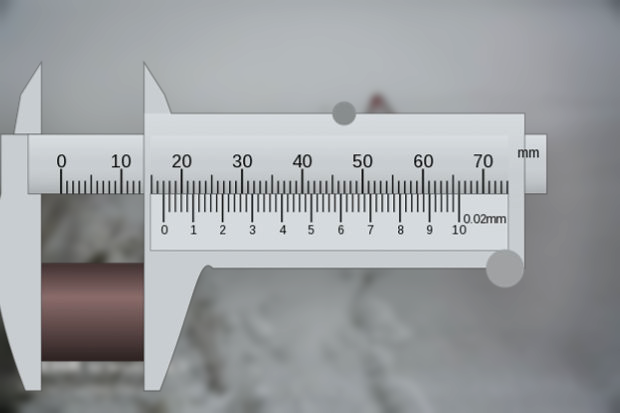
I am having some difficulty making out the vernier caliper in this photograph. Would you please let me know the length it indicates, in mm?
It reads 17.0 mm
